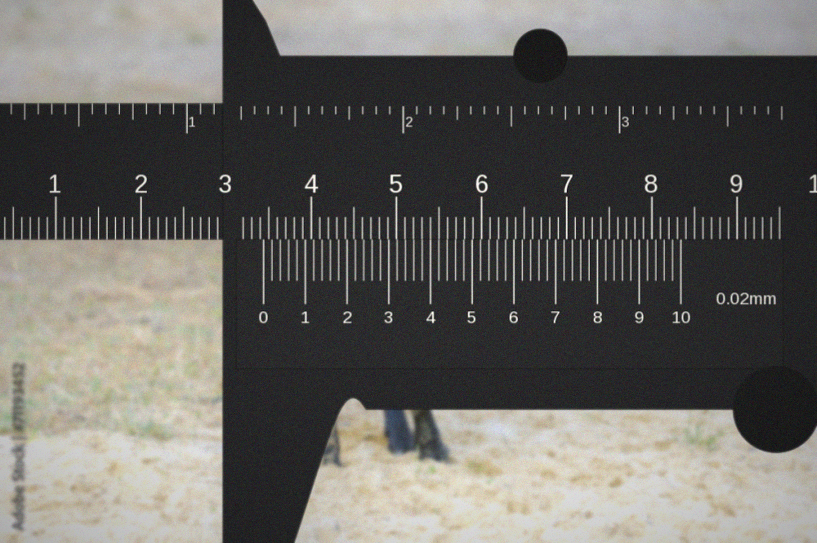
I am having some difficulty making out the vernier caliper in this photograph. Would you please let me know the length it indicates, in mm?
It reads 34.4 mm
